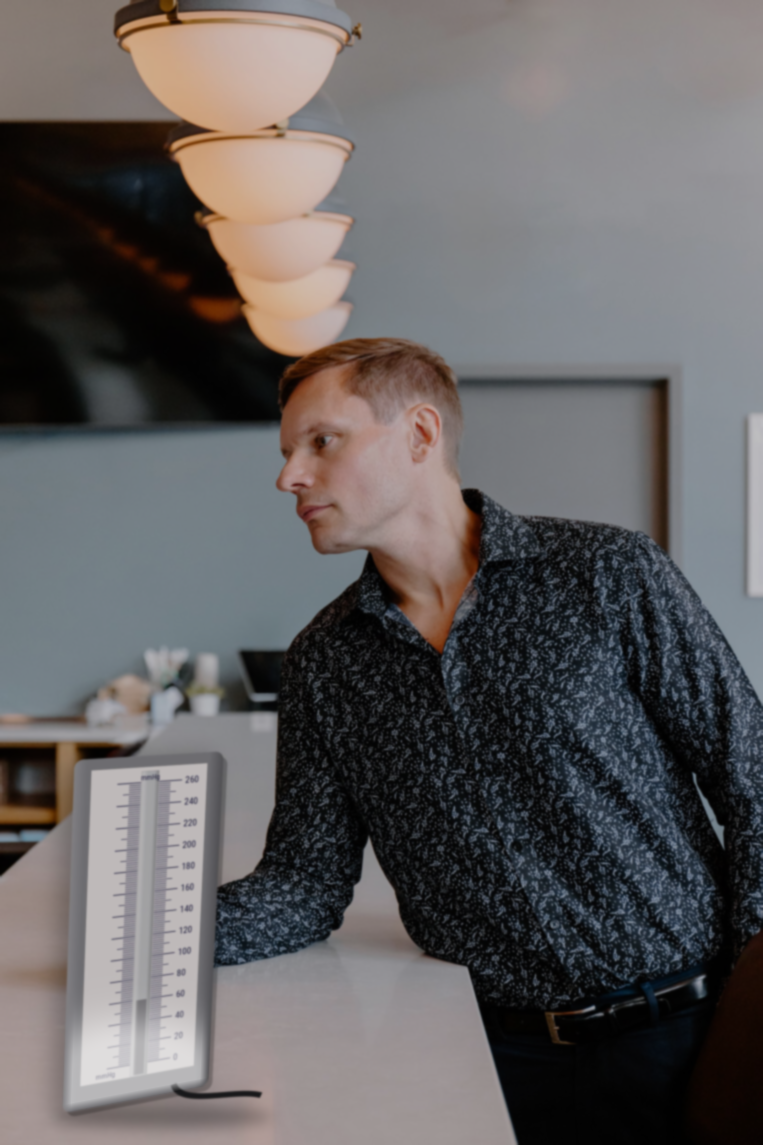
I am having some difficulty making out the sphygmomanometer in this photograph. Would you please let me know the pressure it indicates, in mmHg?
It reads 60 mmHg
